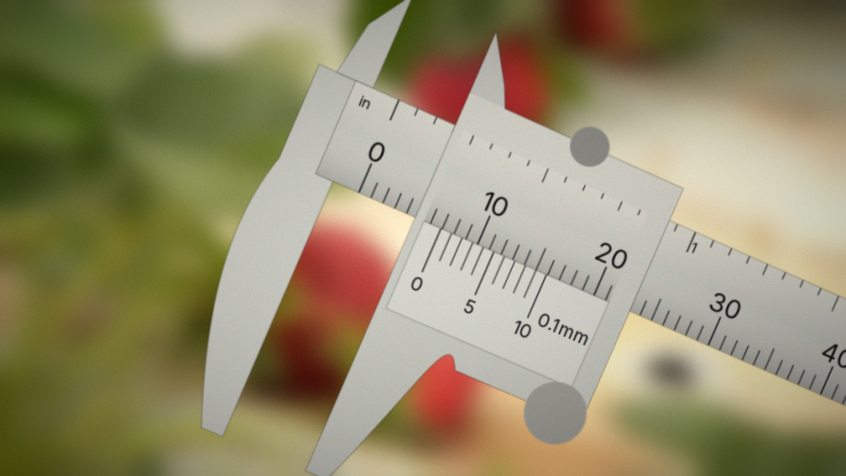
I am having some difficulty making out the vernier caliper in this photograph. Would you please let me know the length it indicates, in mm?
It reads 6.9 mm
